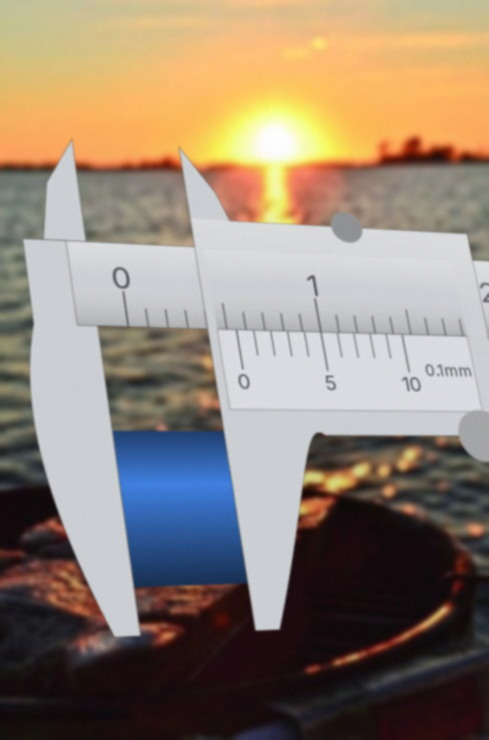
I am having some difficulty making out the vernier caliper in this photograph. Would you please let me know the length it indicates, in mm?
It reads 5.5 mm
